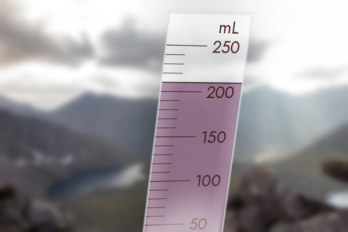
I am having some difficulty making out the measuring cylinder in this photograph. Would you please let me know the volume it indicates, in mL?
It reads 210 mL
